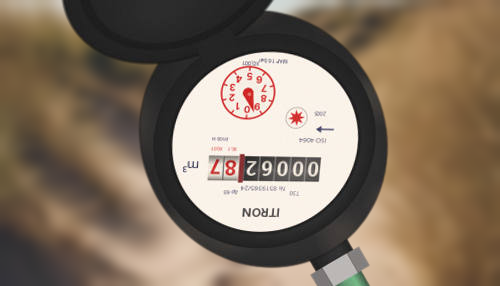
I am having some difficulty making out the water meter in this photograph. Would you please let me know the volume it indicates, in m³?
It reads 62.869 m³
